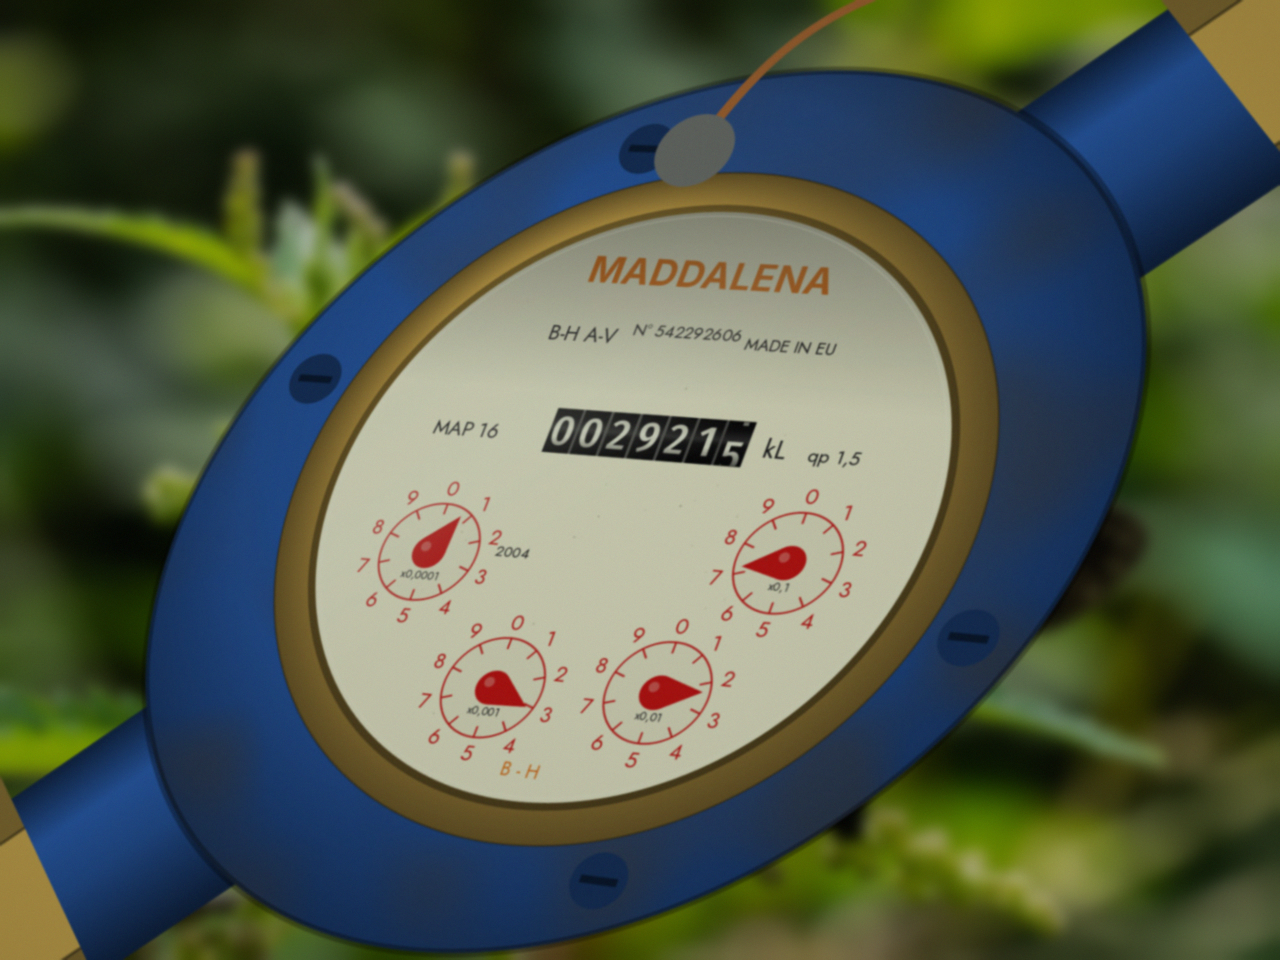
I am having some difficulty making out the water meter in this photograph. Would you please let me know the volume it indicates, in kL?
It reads 29214.7230 kL
